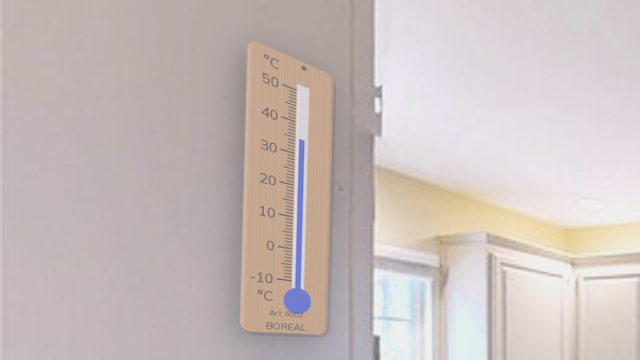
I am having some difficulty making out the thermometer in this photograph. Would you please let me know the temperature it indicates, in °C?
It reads 35 °C
